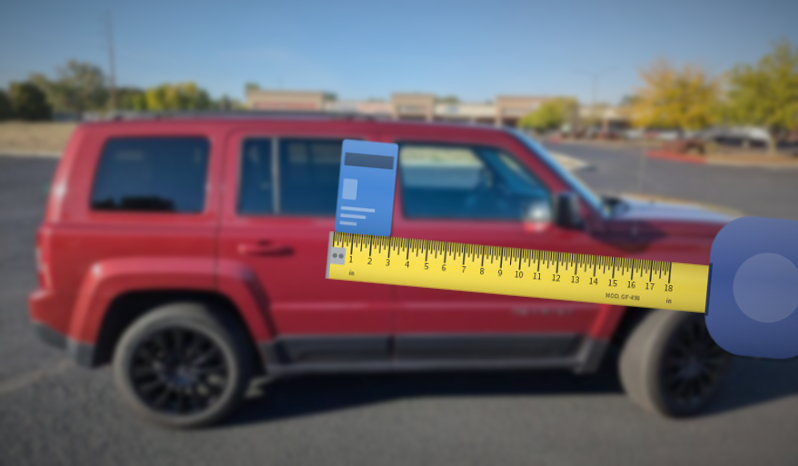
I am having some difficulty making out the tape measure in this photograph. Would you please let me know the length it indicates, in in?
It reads 3 in
